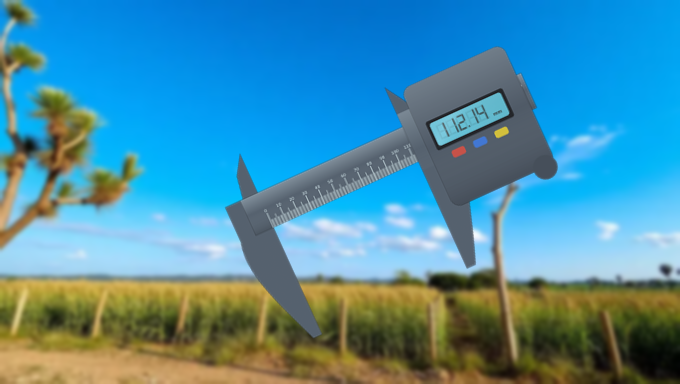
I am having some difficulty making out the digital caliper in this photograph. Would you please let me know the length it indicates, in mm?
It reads 112.14 mm
